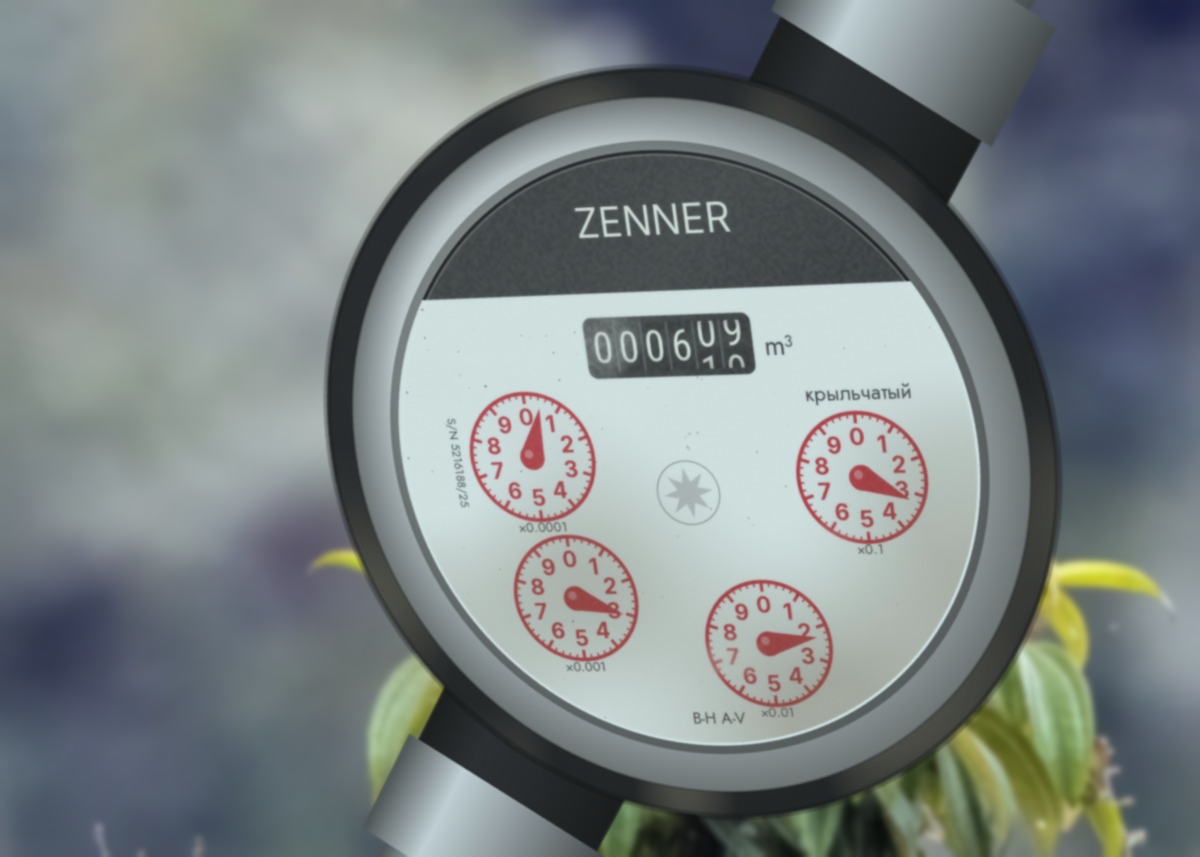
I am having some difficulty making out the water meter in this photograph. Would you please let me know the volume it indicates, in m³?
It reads 609.3230 m³
